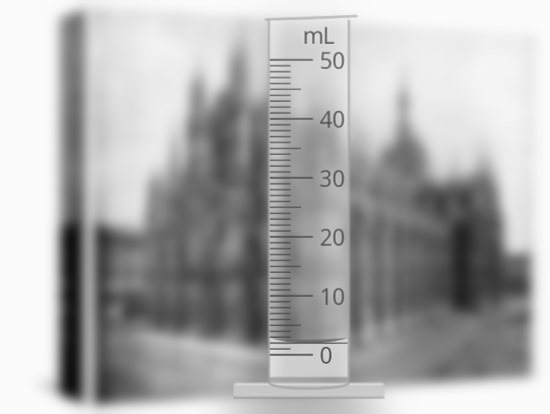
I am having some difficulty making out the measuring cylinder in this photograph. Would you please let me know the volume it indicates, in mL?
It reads 2 mL
